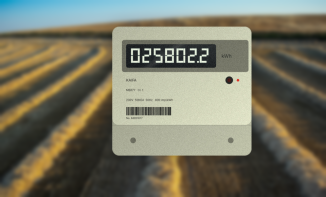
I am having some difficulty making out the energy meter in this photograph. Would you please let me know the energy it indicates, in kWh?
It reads 25802.2 kWh
